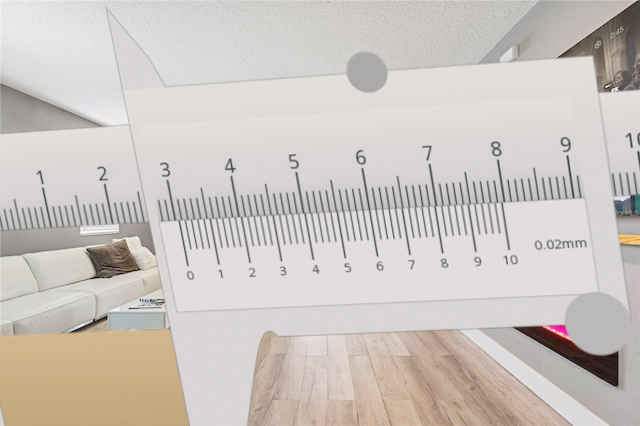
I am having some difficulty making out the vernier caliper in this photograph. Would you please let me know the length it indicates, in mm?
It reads 30.6 mm
